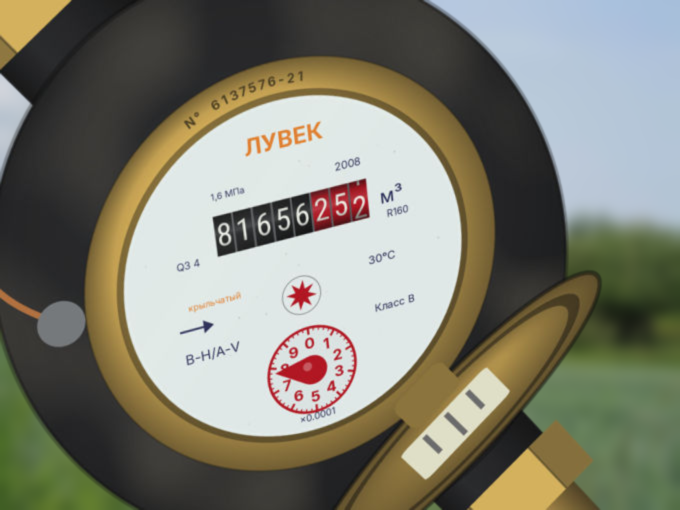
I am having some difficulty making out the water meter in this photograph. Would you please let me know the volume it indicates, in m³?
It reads 81656.2517 m³
